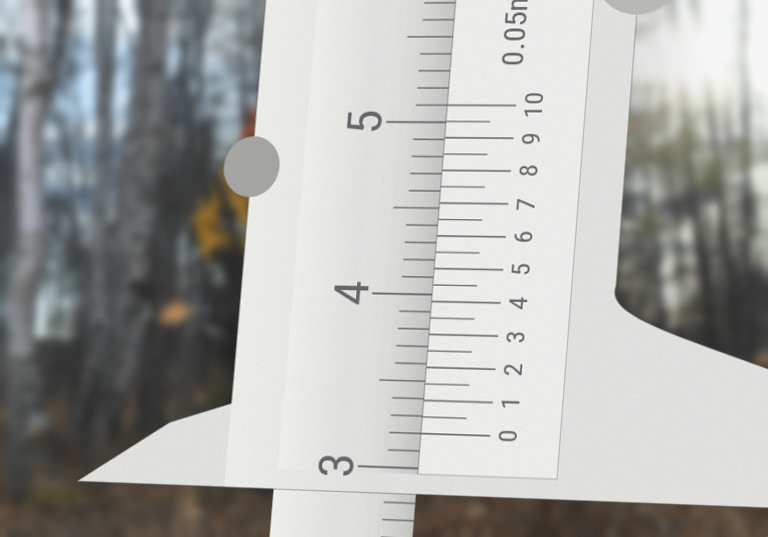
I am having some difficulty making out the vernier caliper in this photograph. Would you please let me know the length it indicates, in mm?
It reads 32.0 mm
